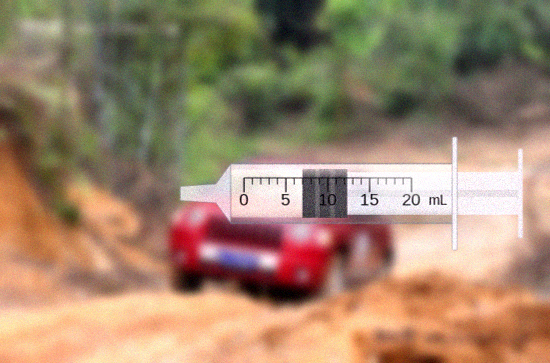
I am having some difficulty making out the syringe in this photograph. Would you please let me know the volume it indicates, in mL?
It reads 7 mL
